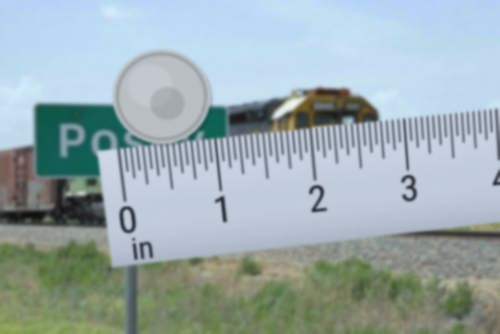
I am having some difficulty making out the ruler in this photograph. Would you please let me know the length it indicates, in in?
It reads 1 in
